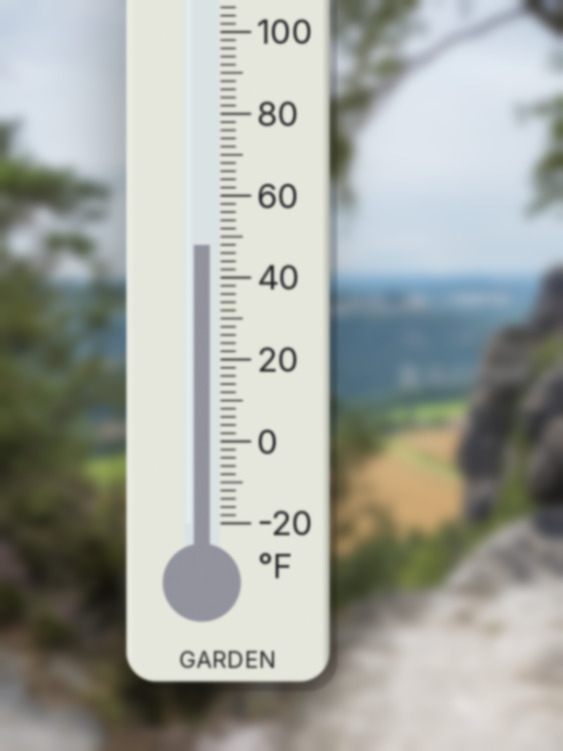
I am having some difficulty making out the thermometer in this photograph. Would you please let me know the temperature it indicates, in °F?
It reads 48 °F
